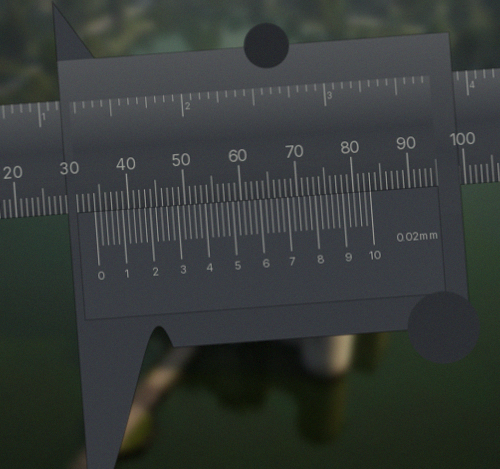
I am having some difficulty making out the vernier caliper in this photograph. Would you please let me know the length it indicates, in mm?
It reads 34.0 mm
